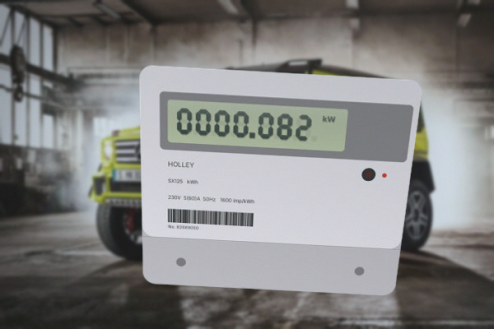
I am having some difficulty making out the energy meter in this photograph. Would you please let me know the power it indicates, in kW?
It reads 0.082 kW
